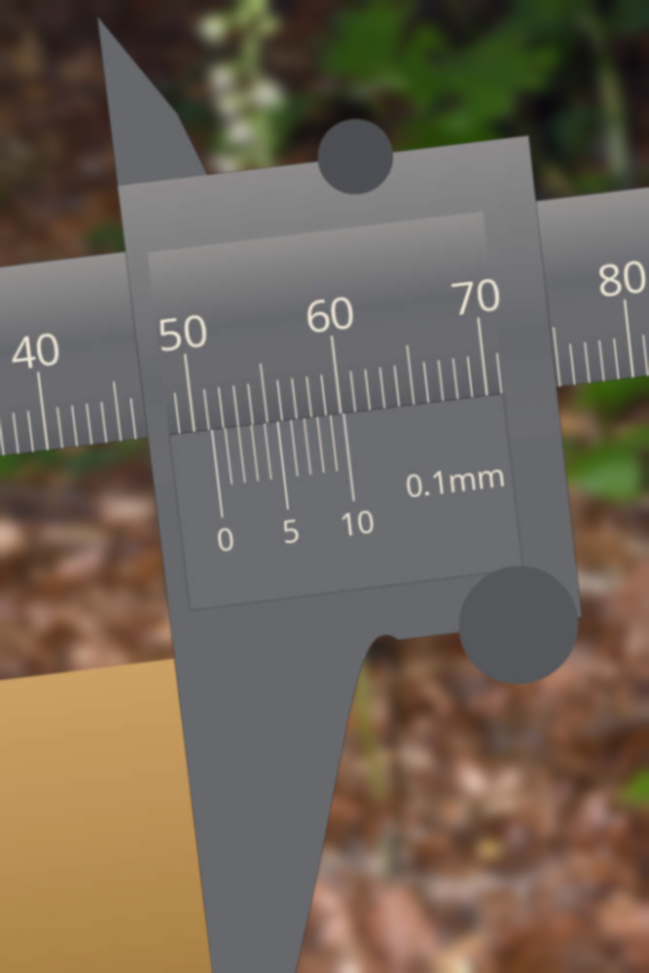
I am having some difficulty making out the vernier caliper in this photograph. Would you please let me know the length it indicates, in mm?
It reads 51.2 mm
